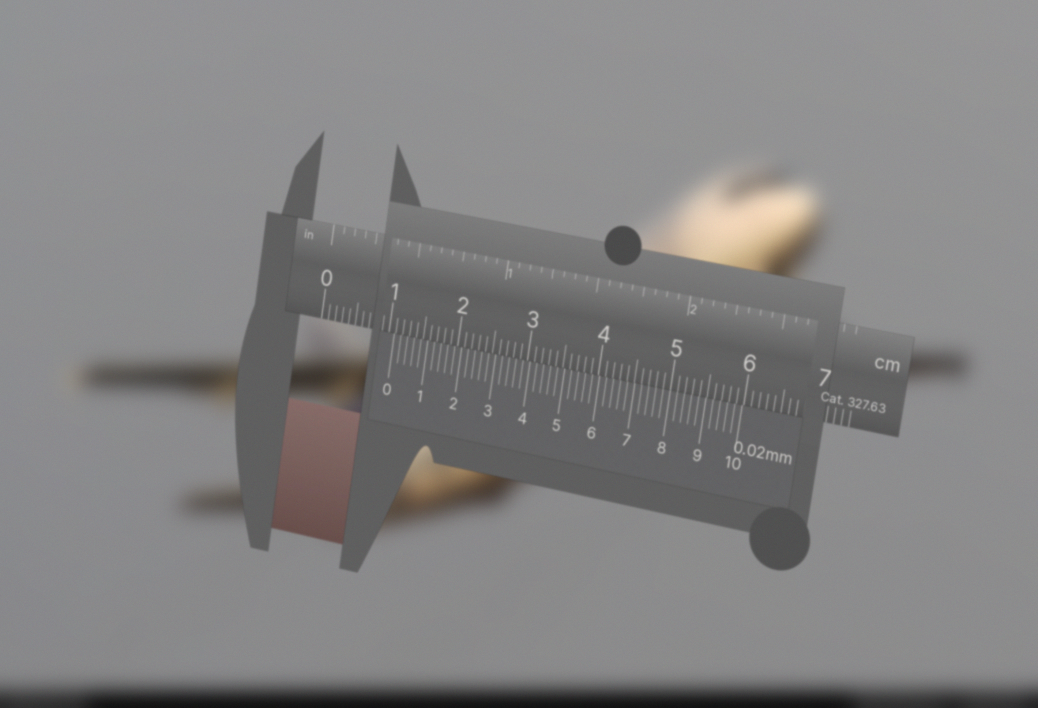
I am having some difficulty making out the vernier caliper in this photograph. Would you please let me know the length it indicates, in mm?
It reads 10.8 mm
